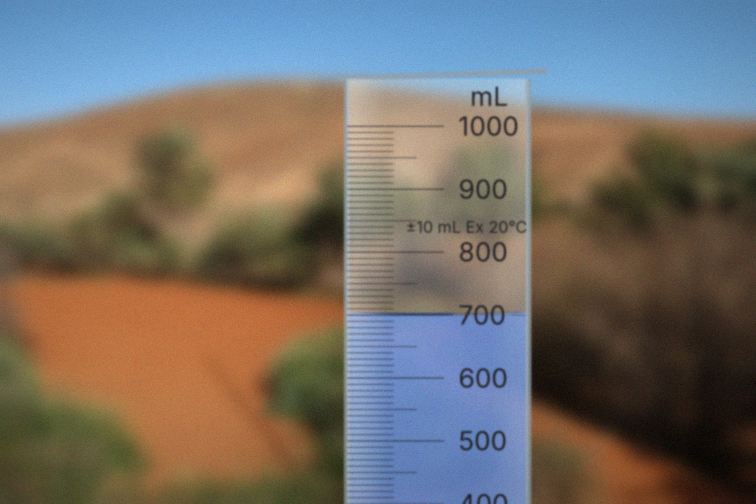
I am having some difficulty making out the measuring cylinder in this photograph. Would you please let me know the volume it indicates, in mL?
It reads 700 mL
